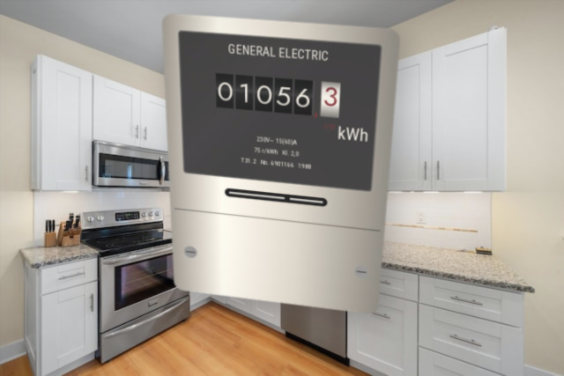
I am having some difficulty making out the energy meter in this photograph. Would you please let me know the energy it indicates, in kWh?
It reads 1056.3 kWh
